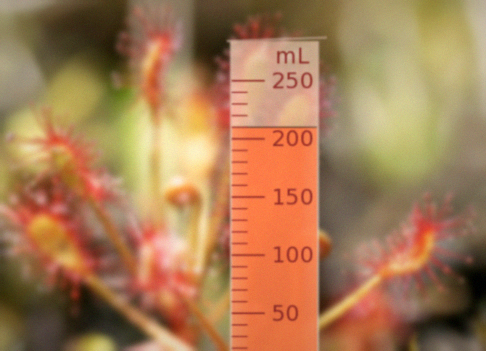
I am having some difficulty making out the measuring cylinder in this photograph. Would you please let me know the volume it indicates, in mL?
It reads 210 mL
